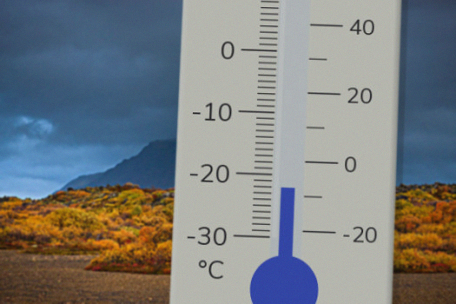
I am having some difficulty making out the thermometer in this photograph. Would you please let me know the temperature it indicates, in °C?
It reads -22 °C
